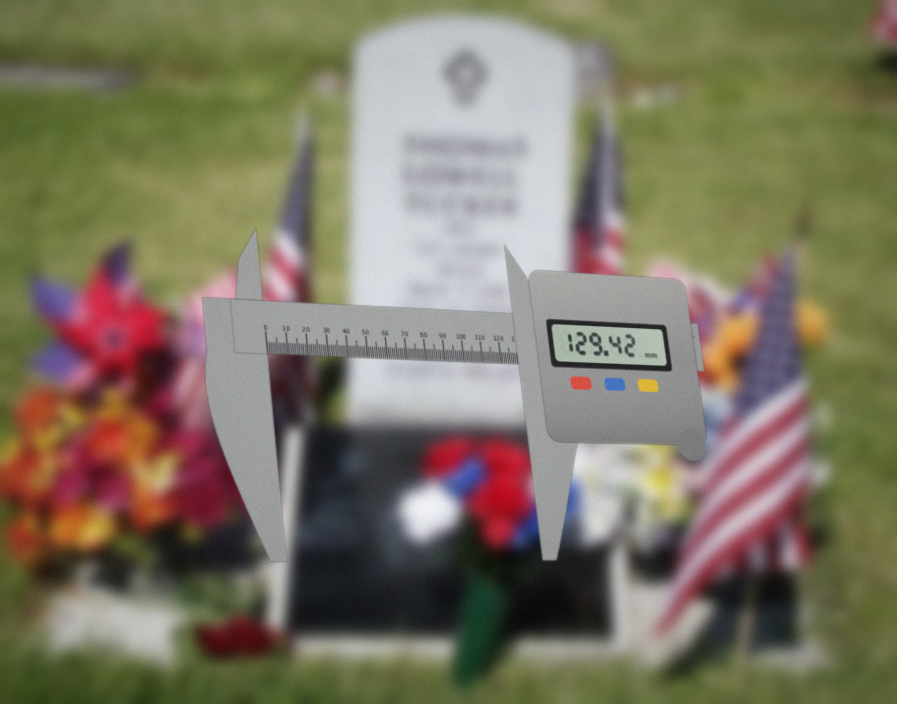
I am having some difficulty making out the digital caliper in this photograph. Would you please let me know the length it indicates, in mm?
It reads 129.42 mm
